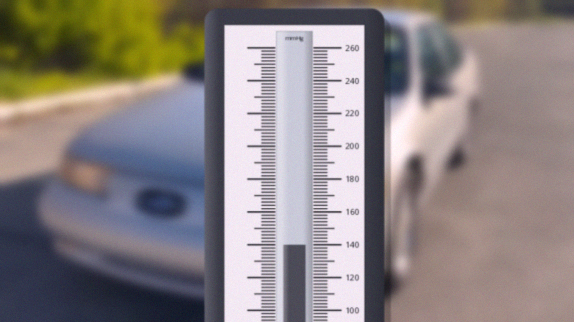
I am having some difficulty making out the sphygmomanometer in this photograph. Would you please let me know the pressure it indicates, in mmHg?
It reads 140 mmHg
